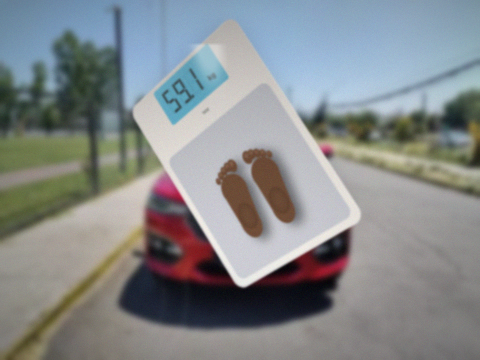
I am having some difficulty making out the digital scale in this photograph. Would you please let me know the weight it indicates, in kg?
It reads 59.1 kg
